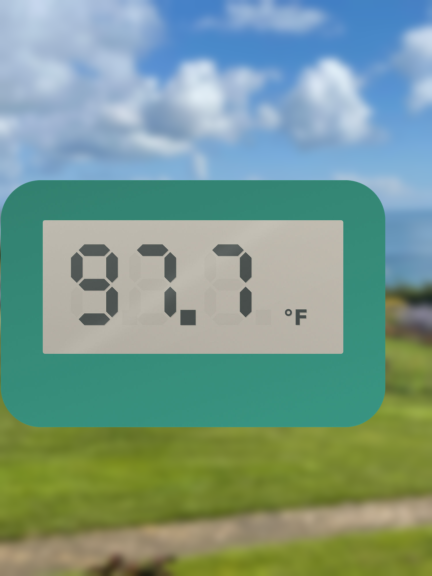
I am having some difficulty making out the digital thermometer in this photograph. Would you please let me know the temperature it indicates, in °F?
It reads 97.7 °F
